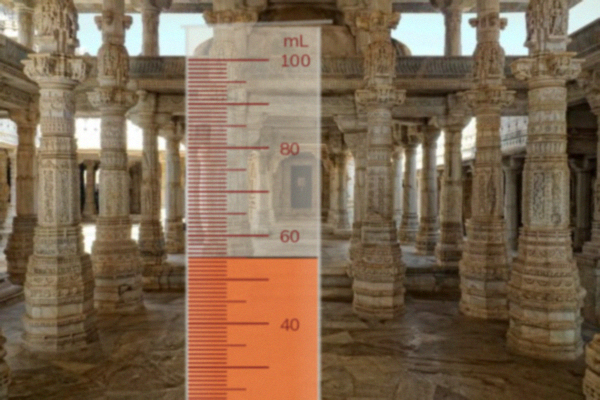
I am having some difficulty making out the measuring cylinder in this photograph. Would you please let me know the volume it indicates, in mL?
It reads 55 mL
